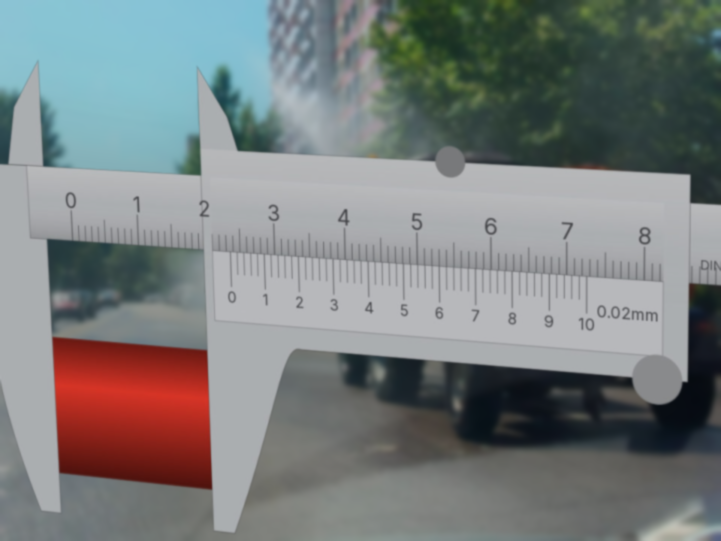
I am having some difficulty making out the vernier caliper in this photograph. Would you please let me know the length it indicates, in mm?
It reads 23.6 mm
